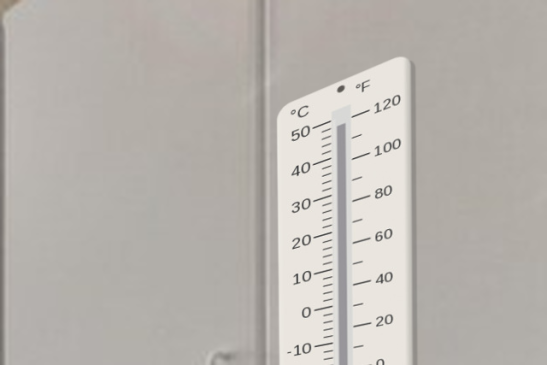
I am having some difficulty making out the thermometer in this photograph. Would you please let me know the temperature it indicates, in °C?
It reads 48 °C
